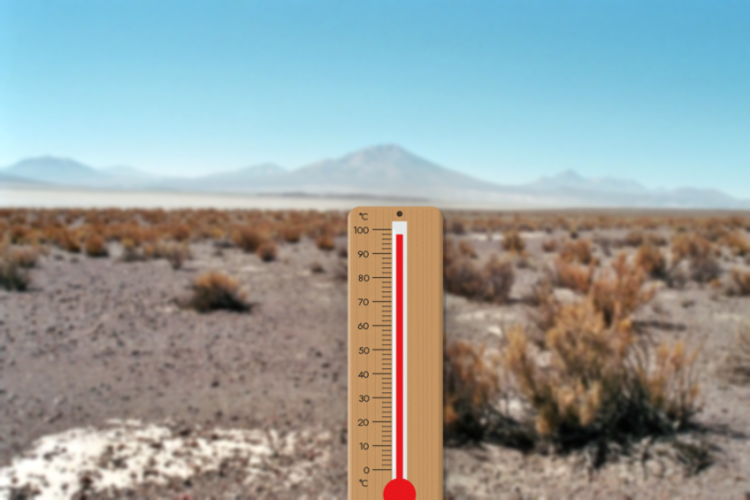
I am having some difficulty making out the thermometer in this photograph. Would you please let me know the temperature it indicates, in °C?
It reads 98 °C
